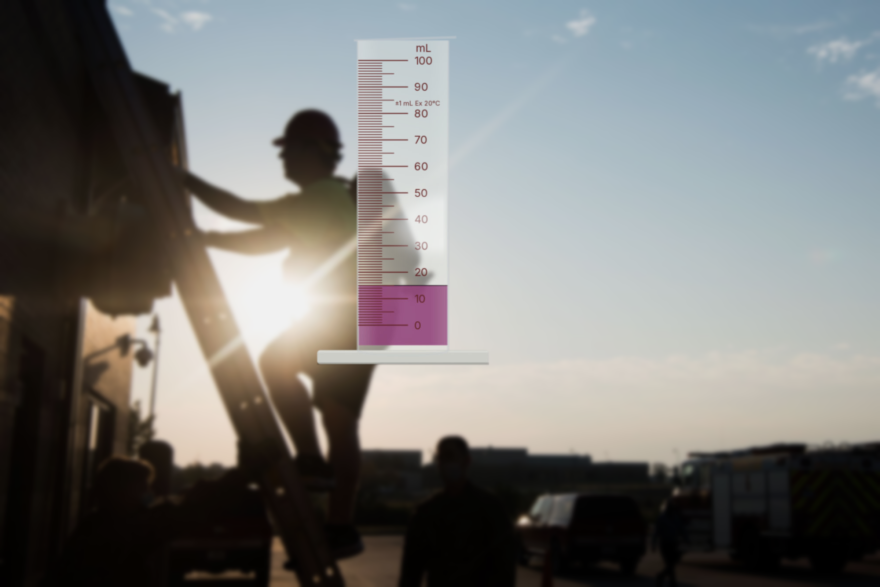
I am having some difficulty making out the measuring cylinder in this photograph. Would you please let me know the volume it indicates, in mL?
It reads 15 mL
